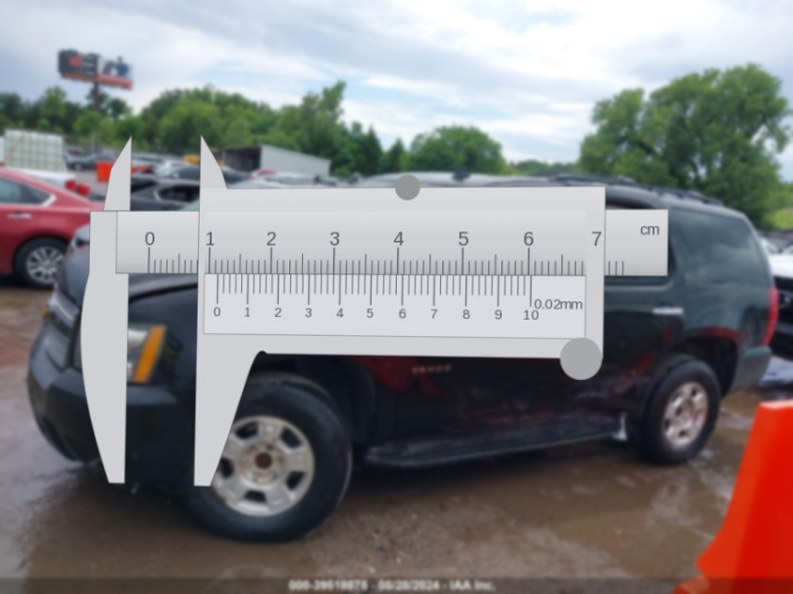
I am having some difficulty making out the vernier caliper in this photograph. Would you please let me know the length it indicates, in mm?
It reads 11.4 mm
